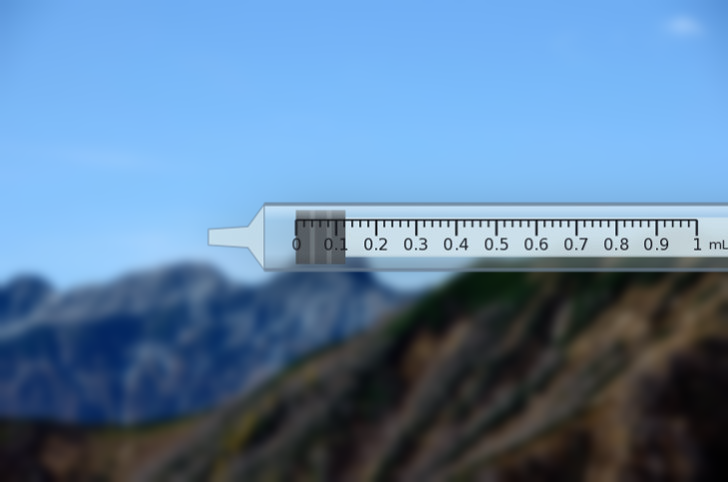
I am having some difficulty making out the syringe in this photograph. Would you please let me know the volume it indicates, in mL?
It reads 0 mL
